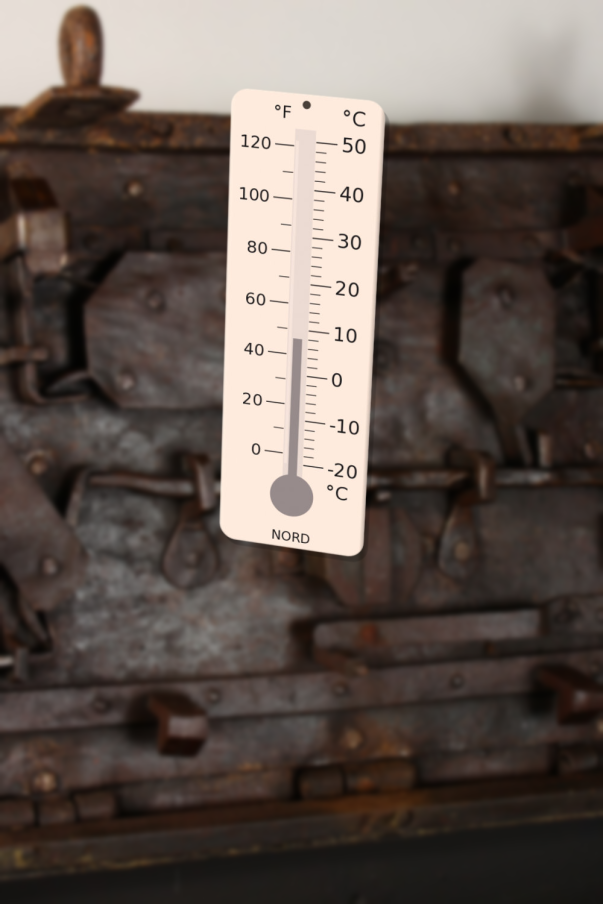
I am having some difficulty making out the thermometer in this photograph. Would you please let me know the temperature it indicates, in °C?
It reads 8 °C
